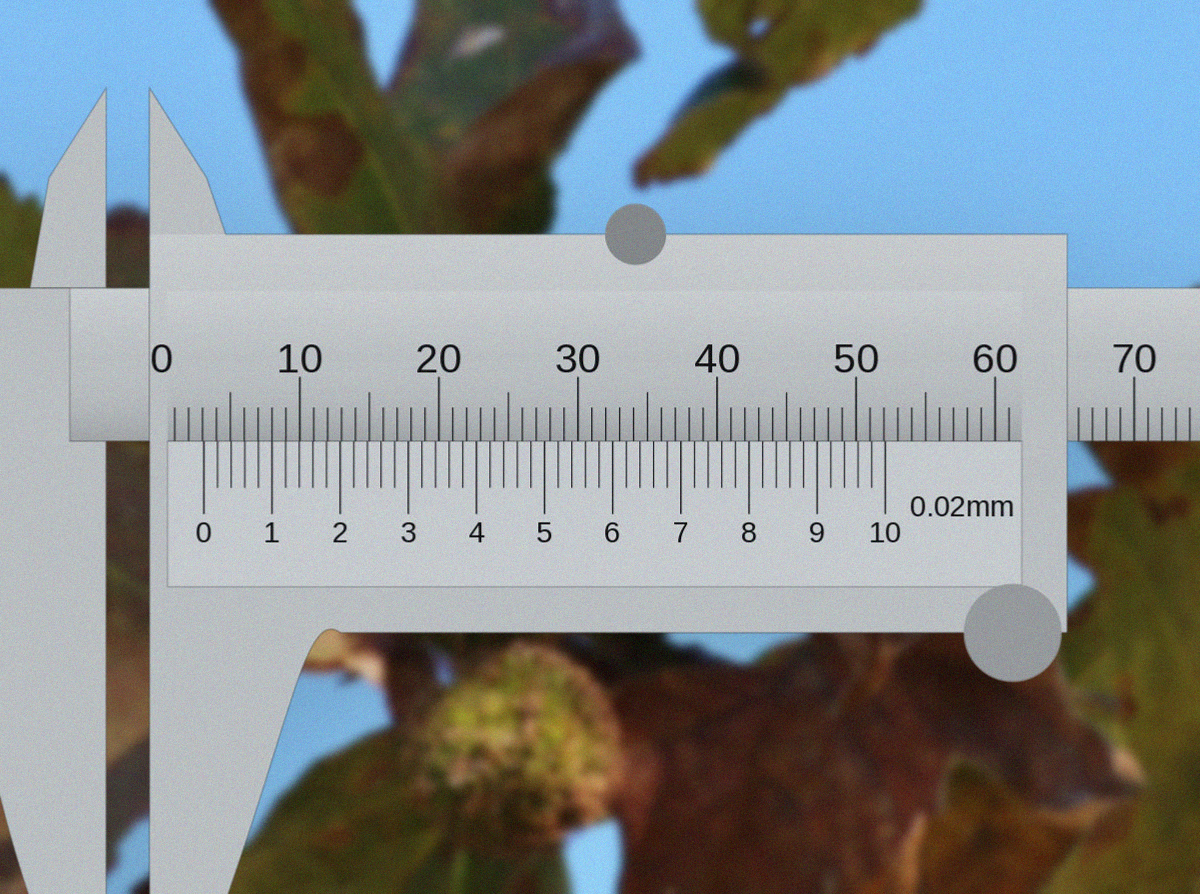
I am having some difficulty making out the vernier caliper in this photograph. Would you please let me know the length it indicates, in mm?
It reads 3.1 mm
